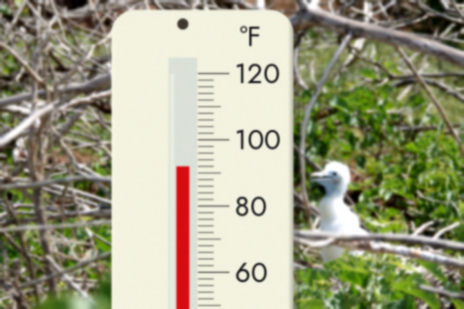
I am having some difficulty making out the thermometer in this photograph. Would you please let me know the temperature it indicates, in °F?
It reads 92 °F
